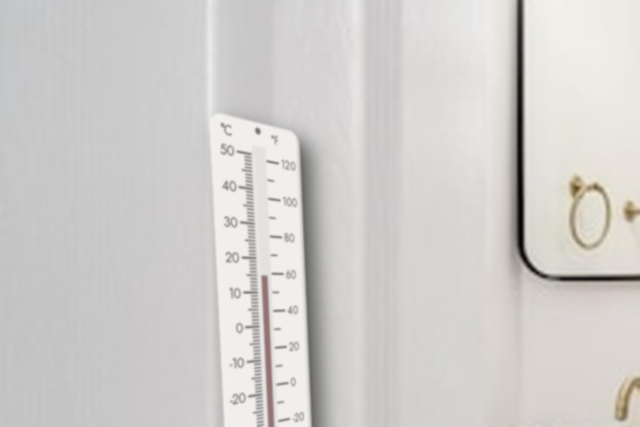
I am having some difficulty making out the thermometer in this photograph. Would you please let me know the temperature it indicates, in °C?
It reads 15 °C
